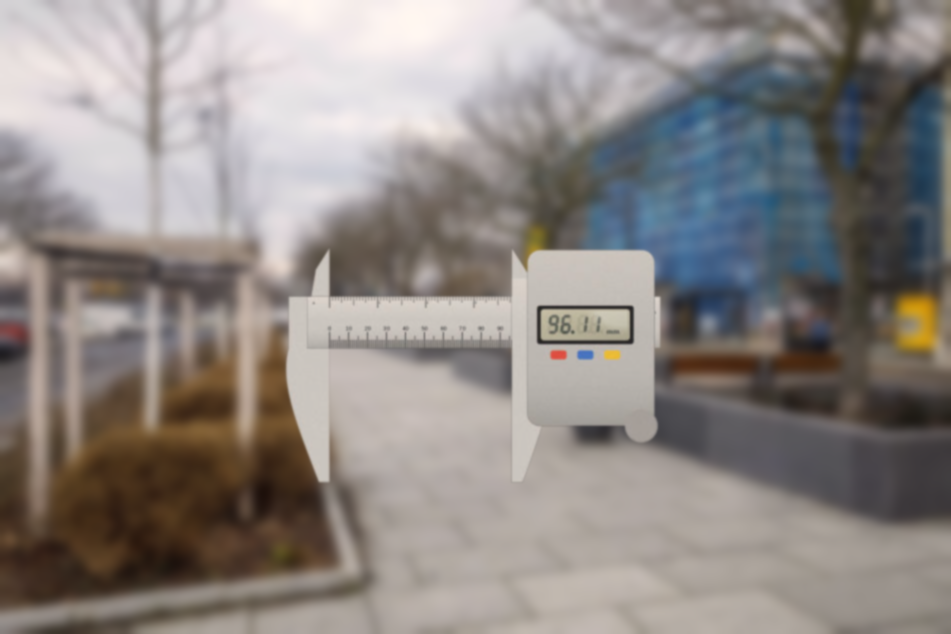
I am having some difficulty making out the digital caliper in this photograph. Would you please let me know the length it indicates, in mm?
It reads 96.11 mm
